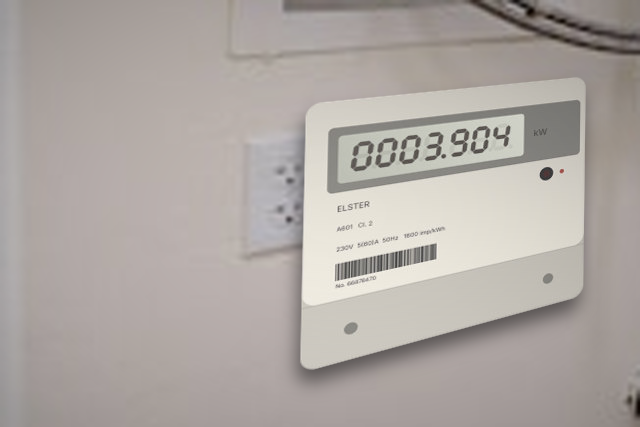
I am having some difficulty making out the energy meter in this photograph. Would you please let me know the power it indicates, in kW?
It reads 3.904 kW
